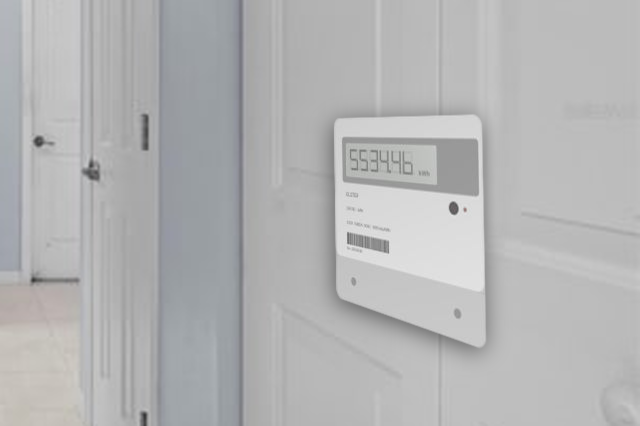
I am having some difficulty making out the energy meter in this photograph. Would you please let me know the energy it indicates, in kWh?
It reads 5534.46 kWh
